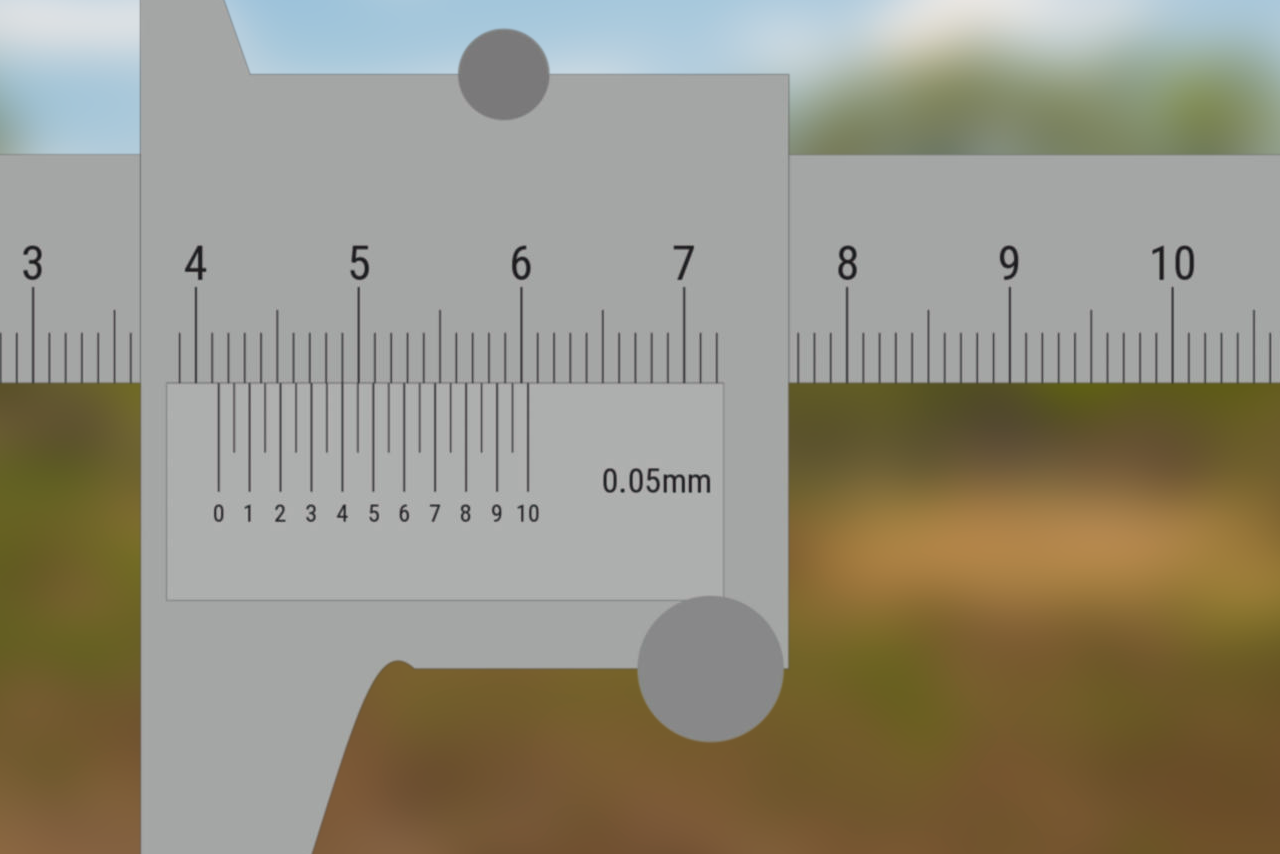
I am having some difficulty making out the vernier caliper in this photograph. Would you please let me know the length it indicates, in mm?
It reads 41.4 mm
